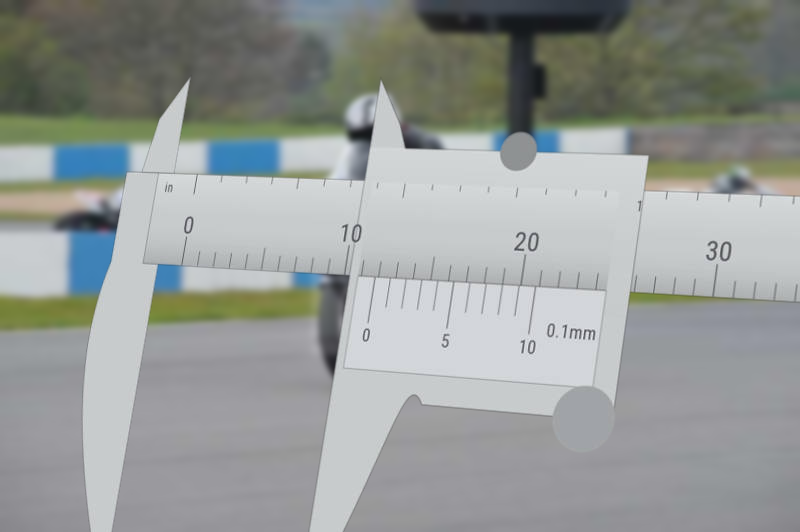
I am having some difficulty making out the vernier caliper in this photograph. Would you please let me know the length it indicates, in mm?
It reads 11.8 mm
